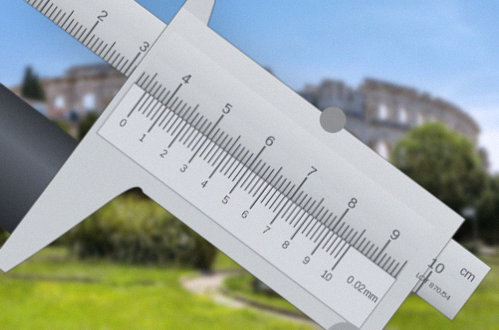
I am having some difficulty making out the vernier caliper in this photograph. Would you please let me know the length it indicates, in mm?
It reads 35.5 mm
